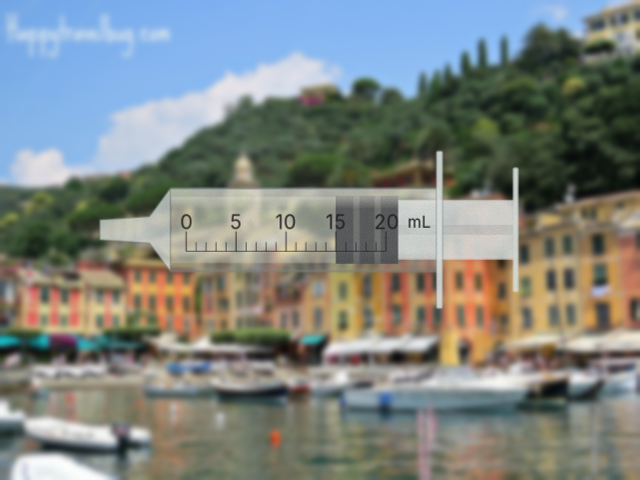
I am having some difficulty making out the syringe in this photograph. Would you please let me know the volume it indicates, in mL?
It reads 15 mL
